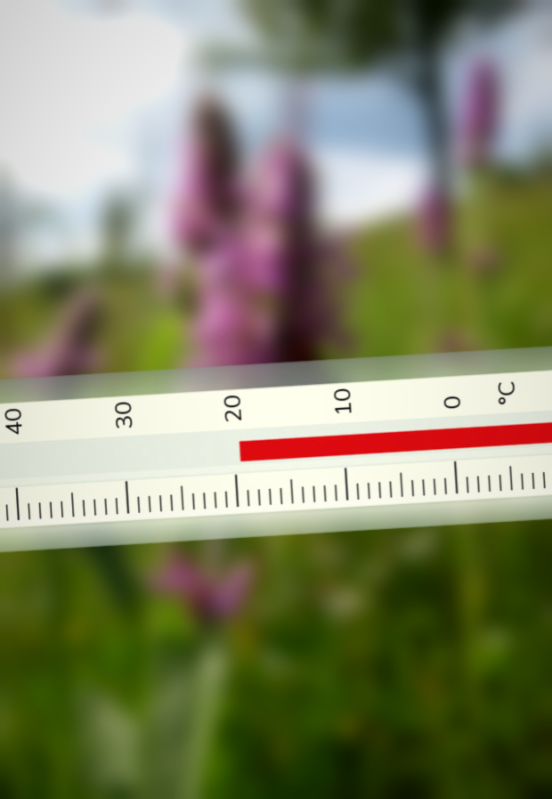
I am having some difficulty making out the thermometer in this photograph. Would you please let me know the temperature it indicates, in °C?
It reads 19.5 °C
